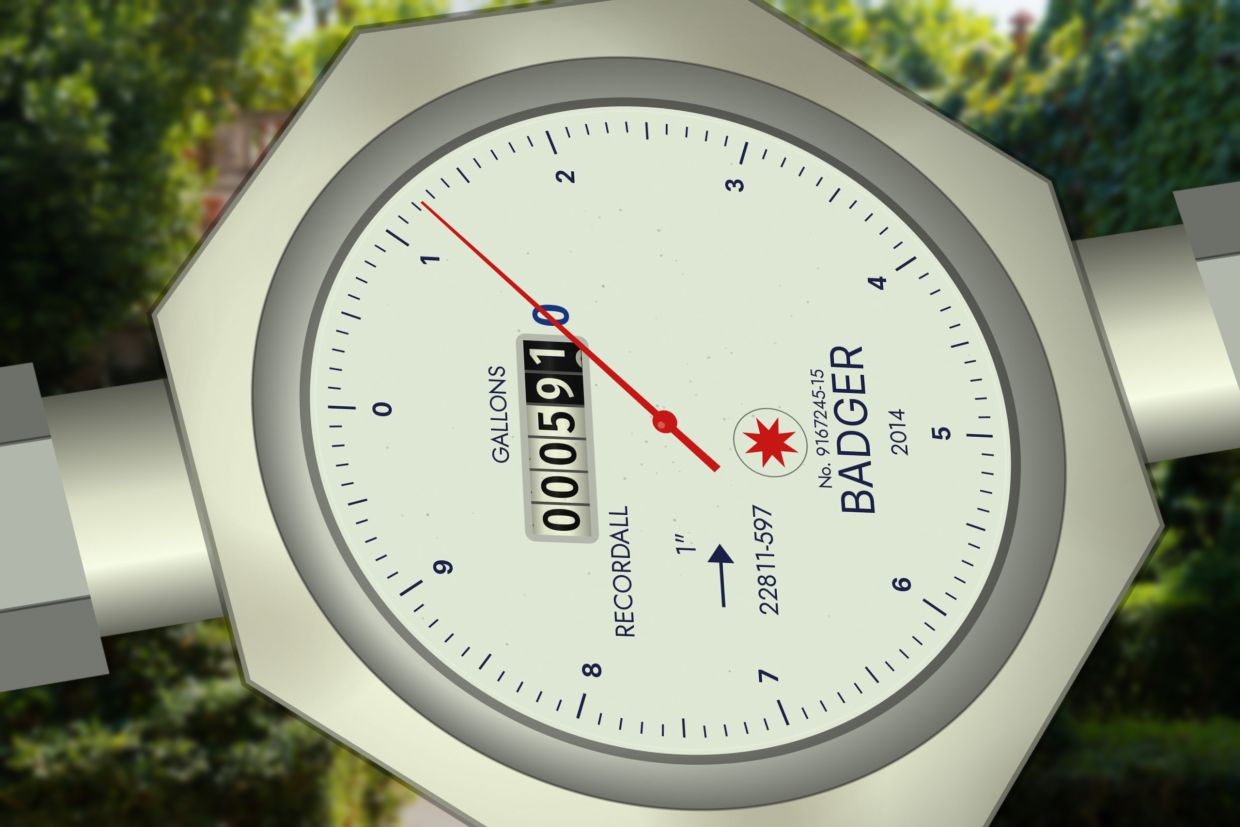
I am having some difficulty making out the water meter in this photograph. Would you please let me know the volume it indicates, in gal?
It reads 5911.2 gal
